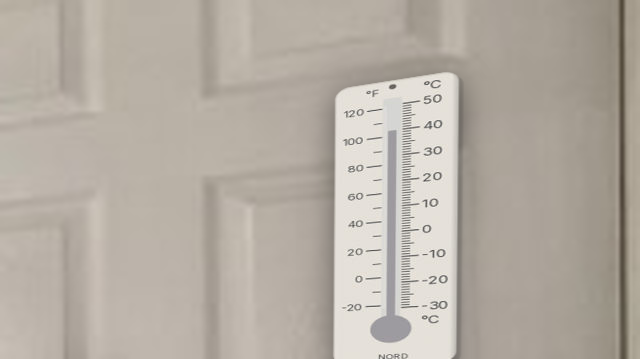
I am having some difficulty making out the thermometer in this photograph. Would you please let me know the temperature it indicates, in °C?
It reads 40 °C
